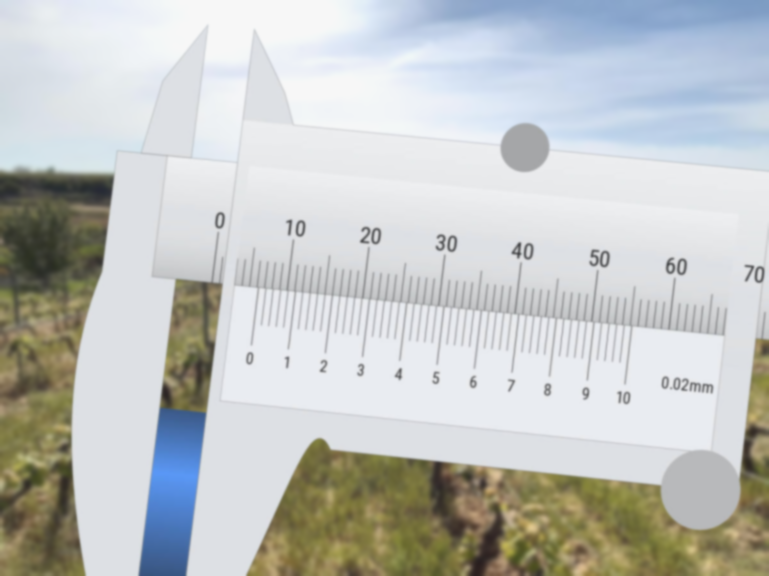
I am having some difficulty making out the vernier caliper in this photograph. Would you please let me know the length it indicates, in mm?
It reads 6.2 mm
